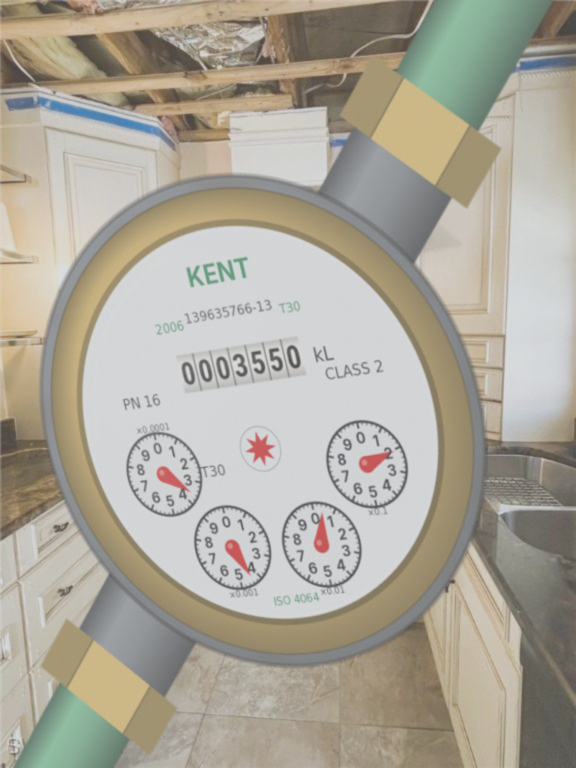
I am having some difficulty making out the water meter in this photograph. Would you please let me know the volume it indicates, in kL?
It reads 3550.2043 kL
